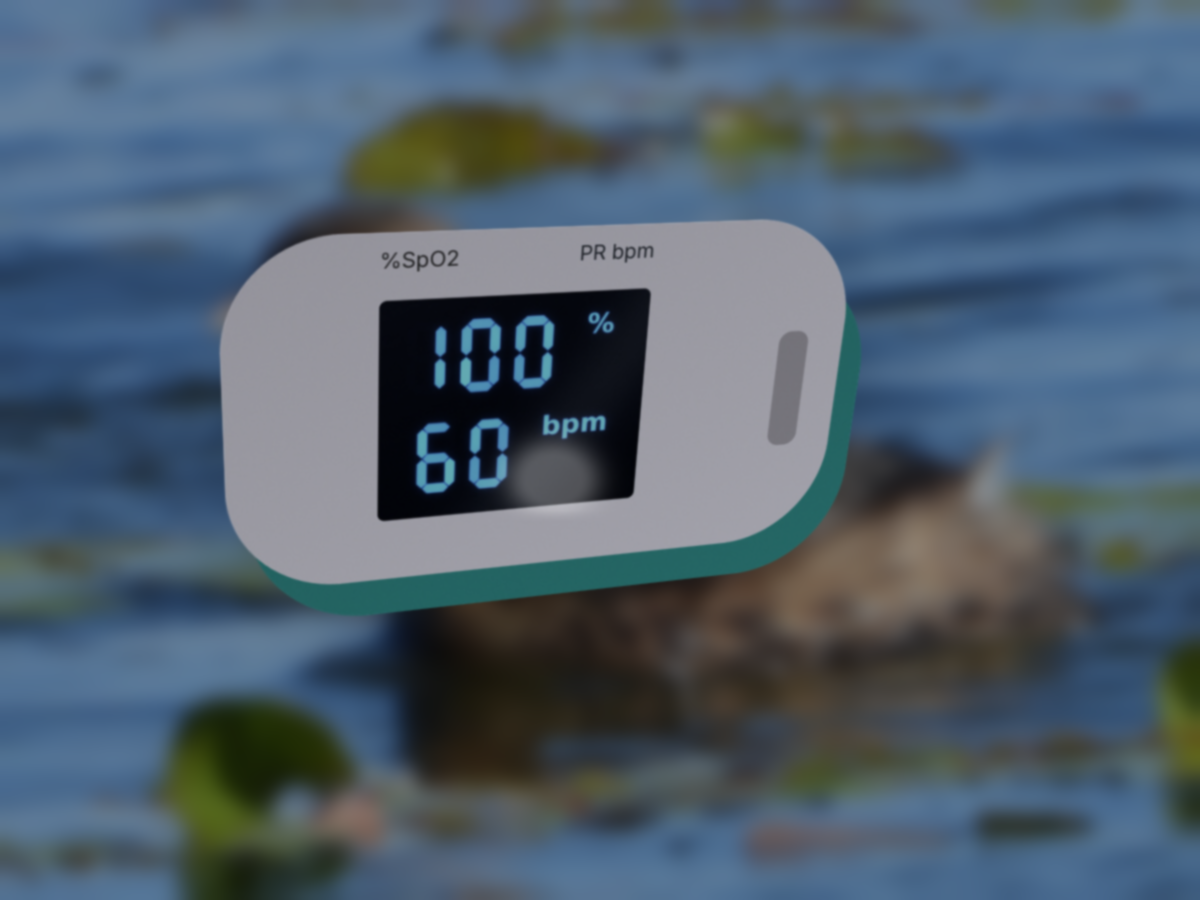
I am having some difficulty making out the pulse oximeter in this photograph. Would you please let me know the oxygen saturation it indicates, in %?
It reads 100 %
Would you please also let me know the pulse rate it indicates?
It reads 60 bpm
